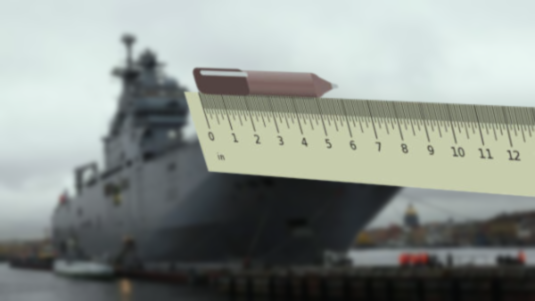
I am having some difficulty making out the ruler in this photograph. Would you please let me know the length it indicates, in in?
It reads 6 in
